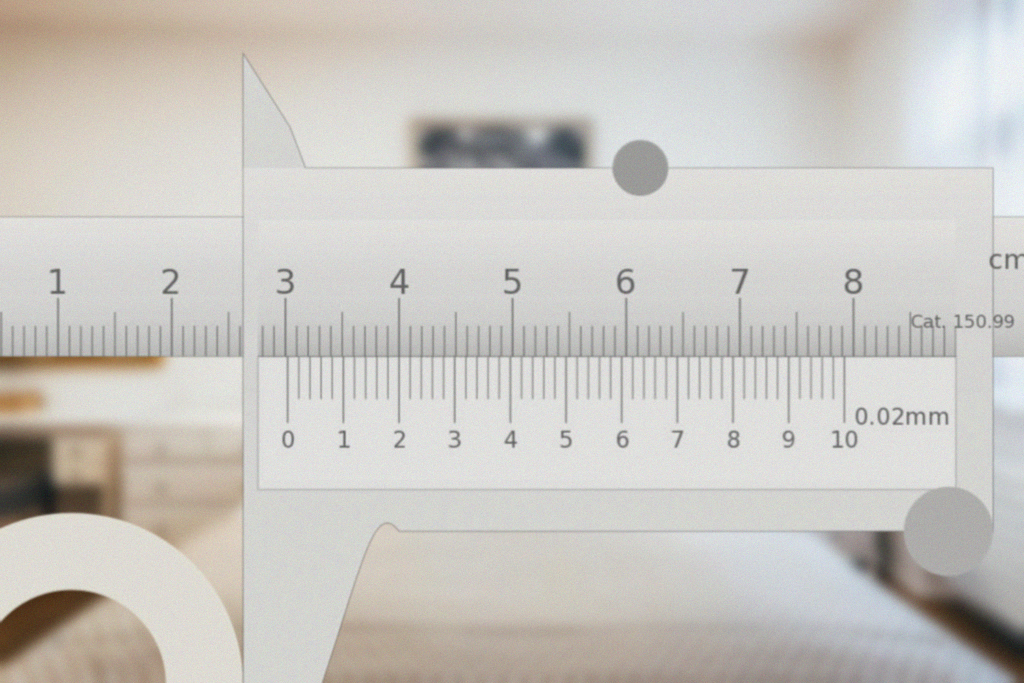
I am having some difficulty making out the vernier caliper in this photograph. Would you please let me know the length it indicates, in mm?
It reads 30.2 mm
